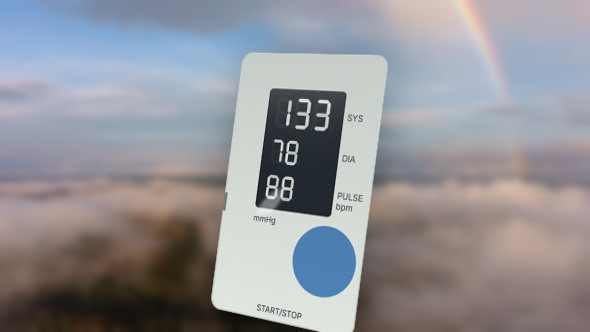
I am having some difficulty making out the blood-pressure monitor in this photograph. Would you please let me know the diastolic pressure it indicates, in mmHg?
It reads 78 mmHg
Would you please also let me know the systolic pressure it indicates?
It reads 133 mmHg
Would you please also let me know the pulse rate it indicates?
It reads 88 bpm
